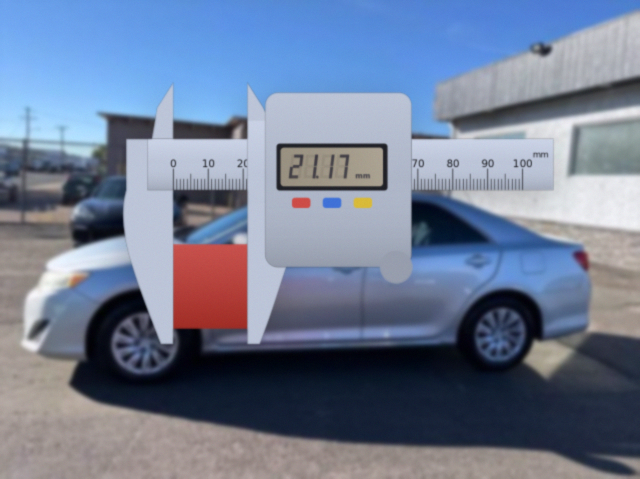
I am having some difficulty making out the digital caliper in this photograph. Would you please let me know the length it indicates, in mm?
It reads 21.17 mm
